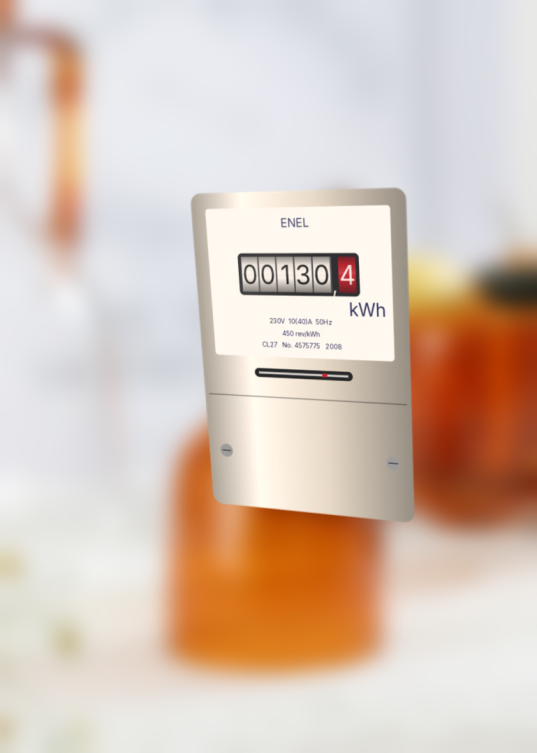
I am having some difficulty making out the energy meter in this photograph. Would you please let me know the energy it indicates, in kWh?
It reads 130.4 kWh
